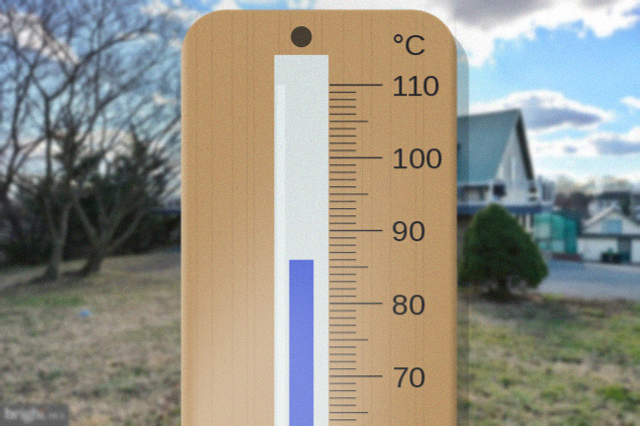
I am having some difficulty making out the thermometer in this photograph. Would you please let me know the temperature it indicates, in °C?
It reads 86 °C
